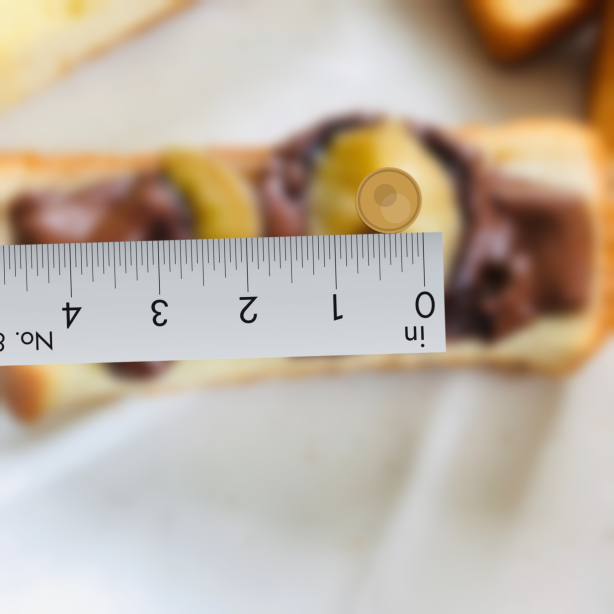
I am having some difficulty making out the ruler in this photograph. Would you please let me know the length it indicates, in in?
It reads 0.75 in
